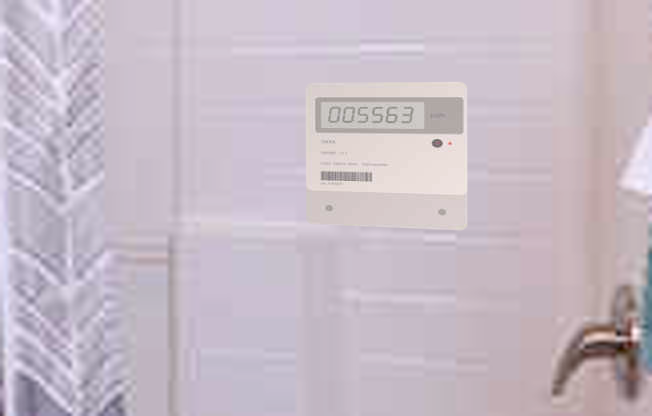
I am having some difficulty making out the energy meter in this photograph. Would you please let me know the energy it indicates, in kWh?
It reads 5563 kWh
